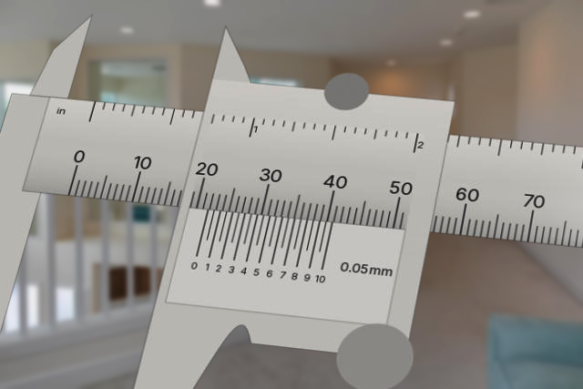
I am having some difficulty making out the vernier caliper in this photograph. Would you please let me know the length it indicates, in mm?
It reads 21.8 mm
